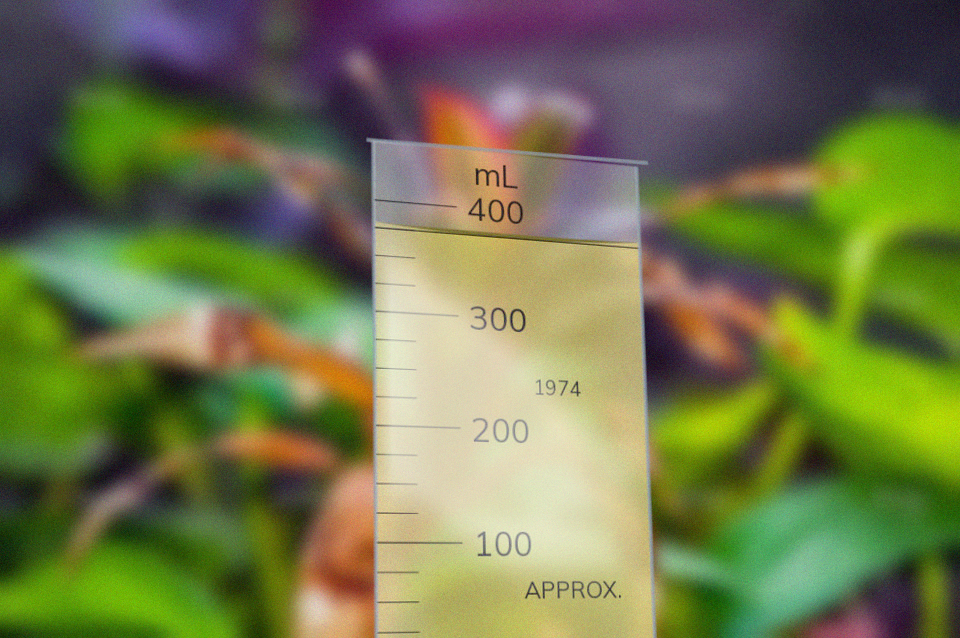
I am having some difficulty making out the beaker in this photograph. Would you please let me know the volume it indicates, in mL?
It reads 375 mL
